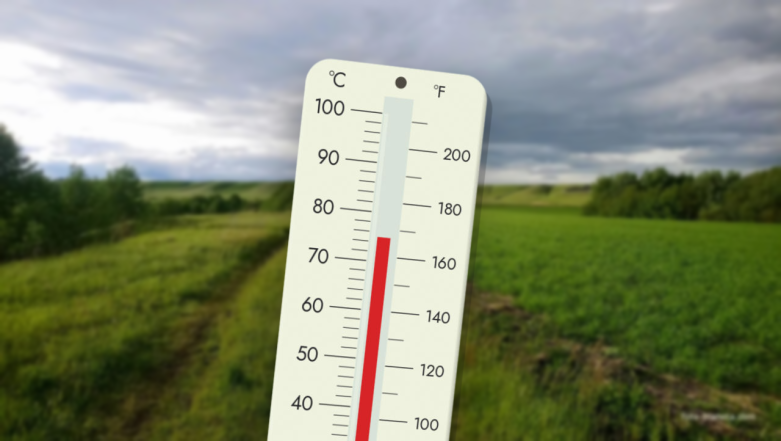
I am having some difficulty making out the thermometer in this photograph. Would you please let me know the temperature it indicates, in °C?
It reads 75 °C
